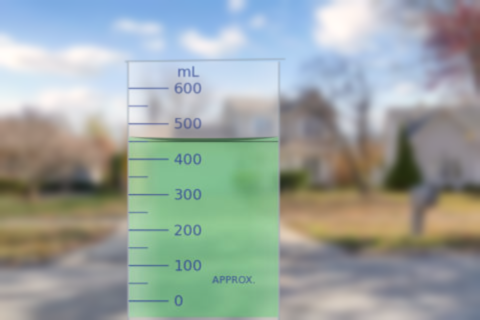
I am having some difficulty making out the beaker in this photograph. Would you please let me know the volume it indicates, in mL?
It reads 450 mL
